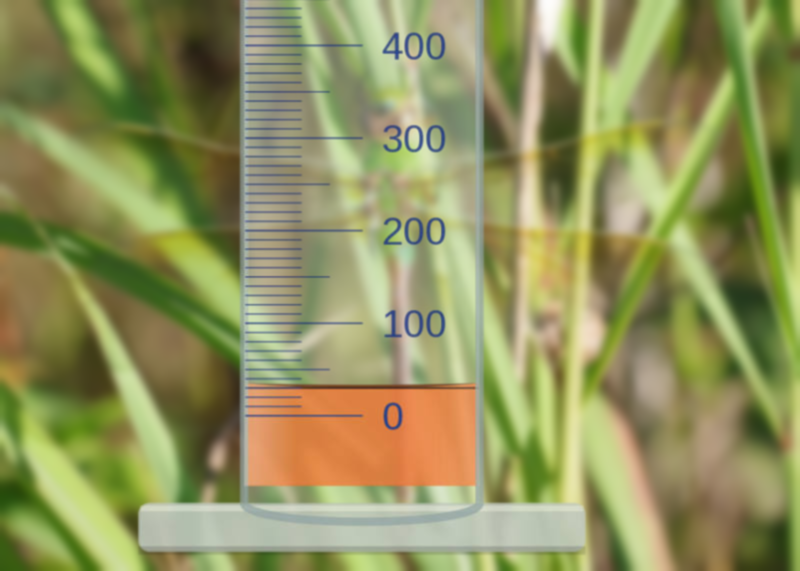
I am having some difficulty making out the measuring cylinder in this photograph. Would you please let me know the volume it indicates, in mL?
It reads 30 mL
